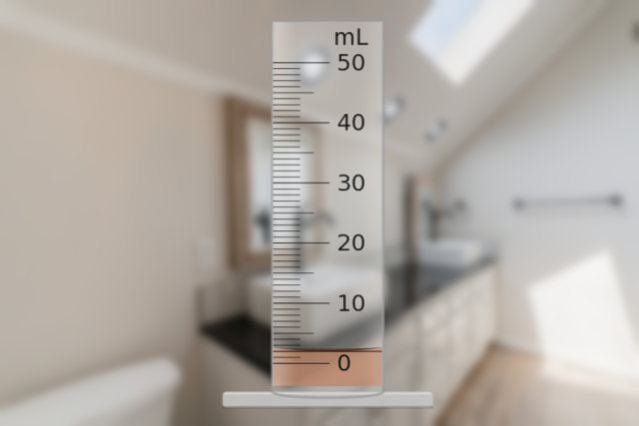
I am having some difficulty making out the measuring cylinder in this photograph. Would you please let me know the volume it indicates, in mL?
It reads 2 mL
